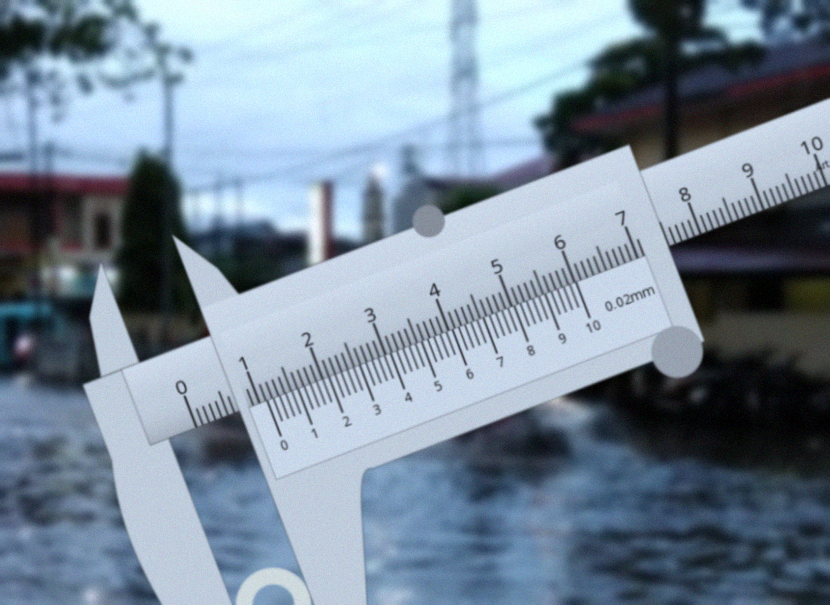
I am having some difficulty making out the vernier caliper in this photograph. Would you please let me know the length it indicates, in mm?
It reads 11.2 mm
